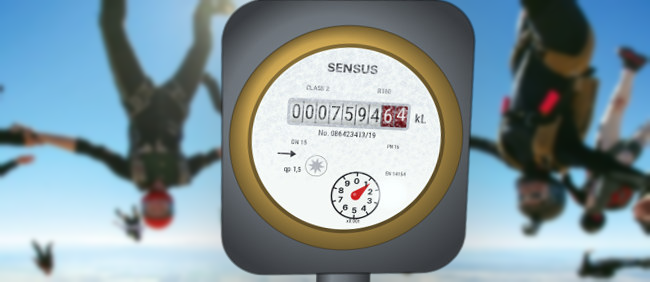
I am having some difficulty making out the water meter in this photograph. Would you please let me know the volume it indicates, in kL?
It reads 7594.641 kL
